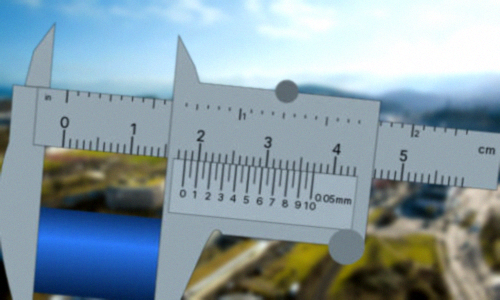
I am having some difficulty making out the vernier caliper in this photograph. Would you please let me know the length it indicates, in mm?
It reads 18.0 mm
